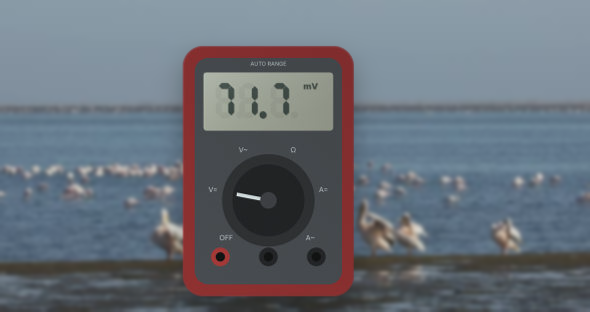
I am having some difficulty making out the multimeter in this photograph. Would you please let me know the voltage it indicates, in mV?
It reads 71.7 mV
